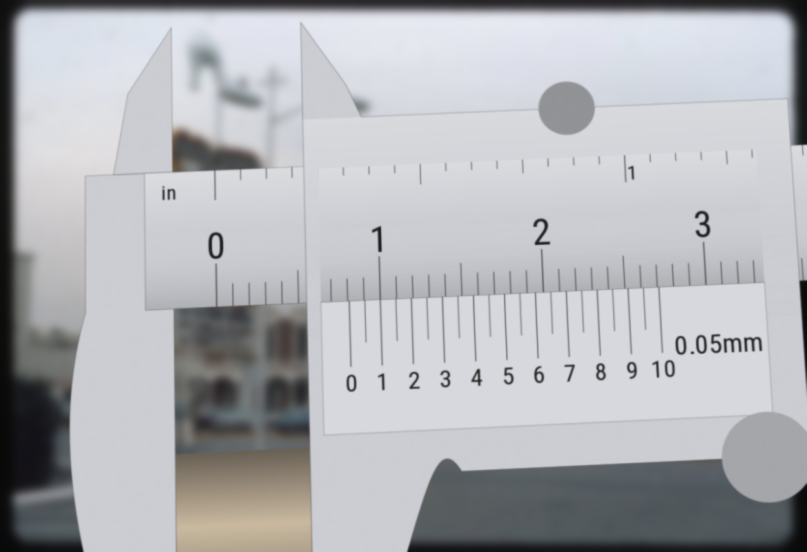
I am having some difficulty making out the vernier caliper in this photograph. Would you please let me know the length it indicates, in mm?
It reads 8.1 mm
